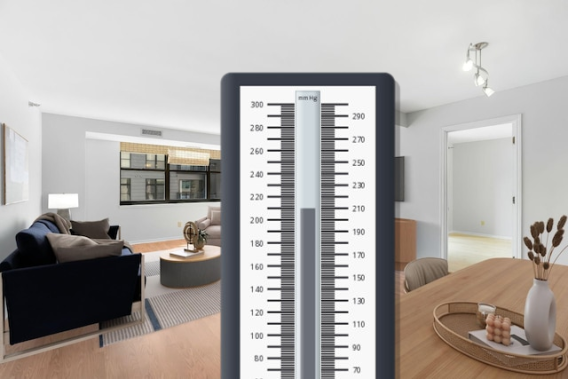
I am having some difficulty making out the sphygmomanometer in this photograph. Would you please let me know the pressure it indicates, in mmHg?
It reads 210 mmHg
